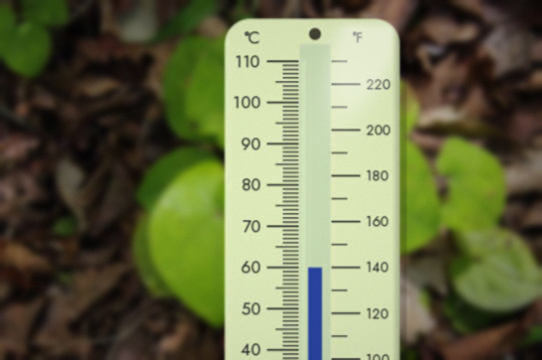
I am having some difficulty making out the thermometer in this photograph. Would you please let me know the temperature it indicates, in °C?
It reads 60 °C
